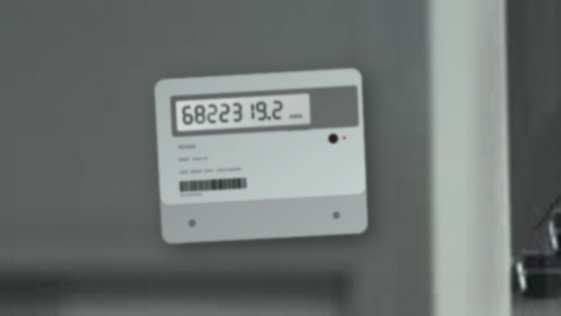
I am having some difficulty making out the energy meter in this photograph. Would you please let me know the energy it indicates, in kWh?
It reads 6822319.2 kWh
